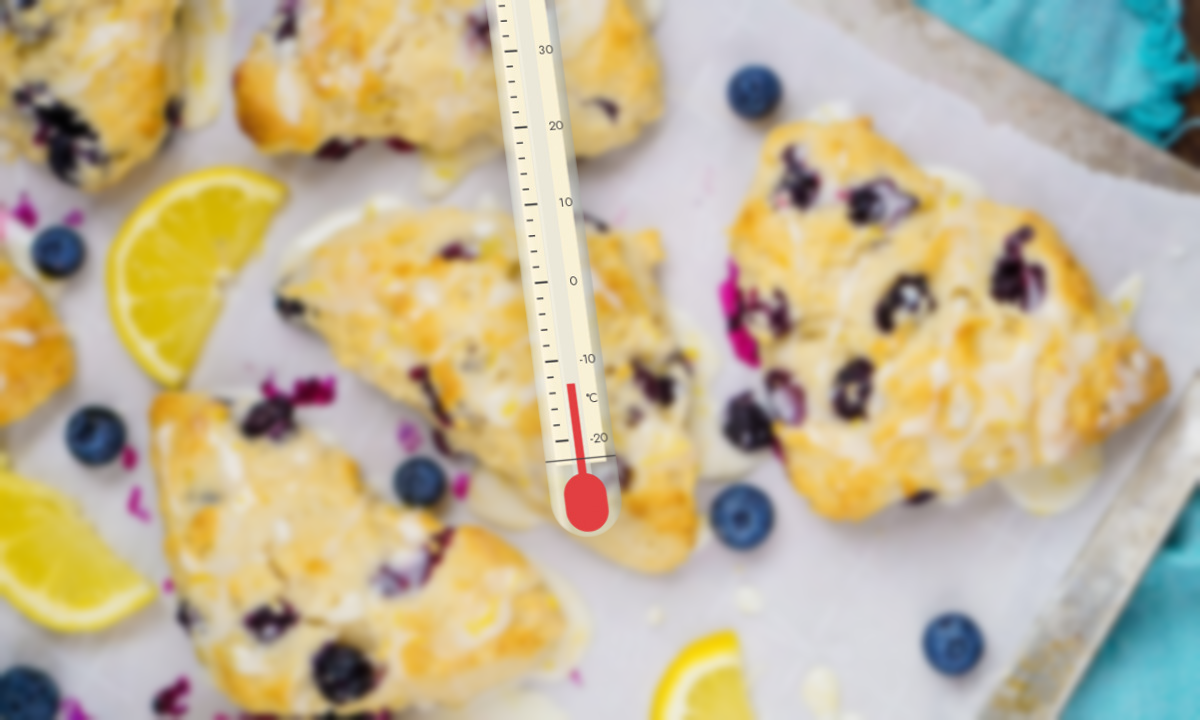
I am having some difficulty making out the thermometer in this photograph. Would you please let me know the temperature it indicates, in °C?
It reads -13 °C
